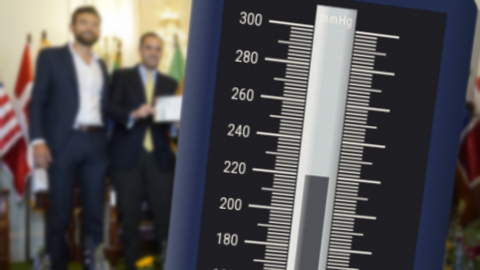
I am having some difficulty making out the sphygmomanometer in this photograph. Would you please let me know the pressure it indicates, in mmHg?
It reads 220 mmHg
